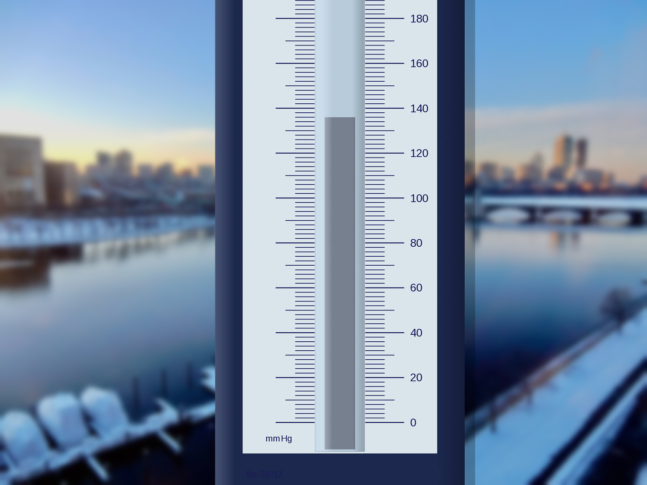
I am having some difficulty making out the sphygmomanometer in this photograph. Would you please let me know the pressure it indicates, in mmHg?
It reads 136 mmHg
